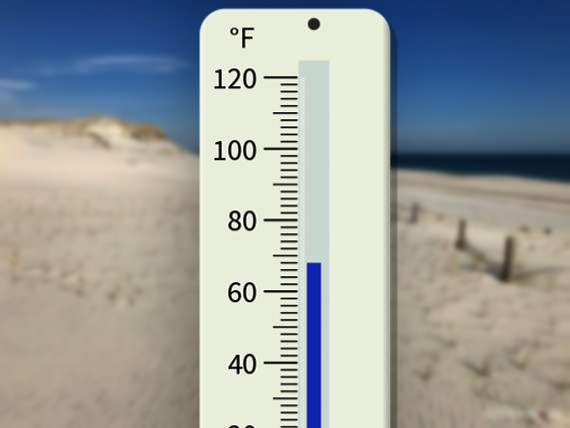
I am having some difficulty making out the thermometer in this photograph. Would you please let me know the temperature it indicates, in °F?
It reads 68 °F
